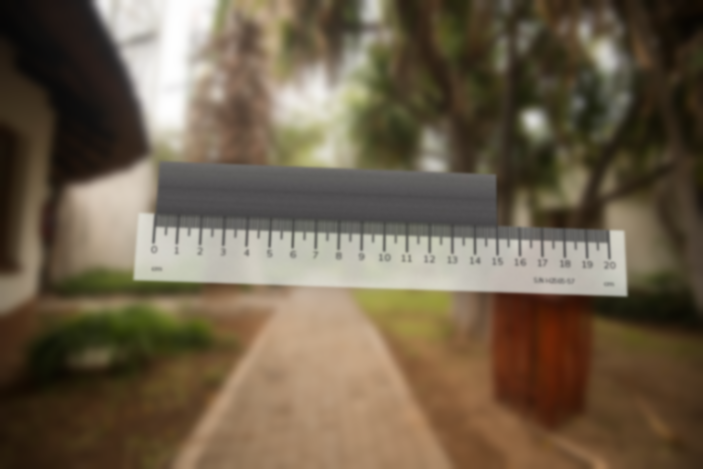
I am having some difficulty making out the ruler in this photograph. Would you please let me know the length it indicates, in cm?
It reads 15 cm
